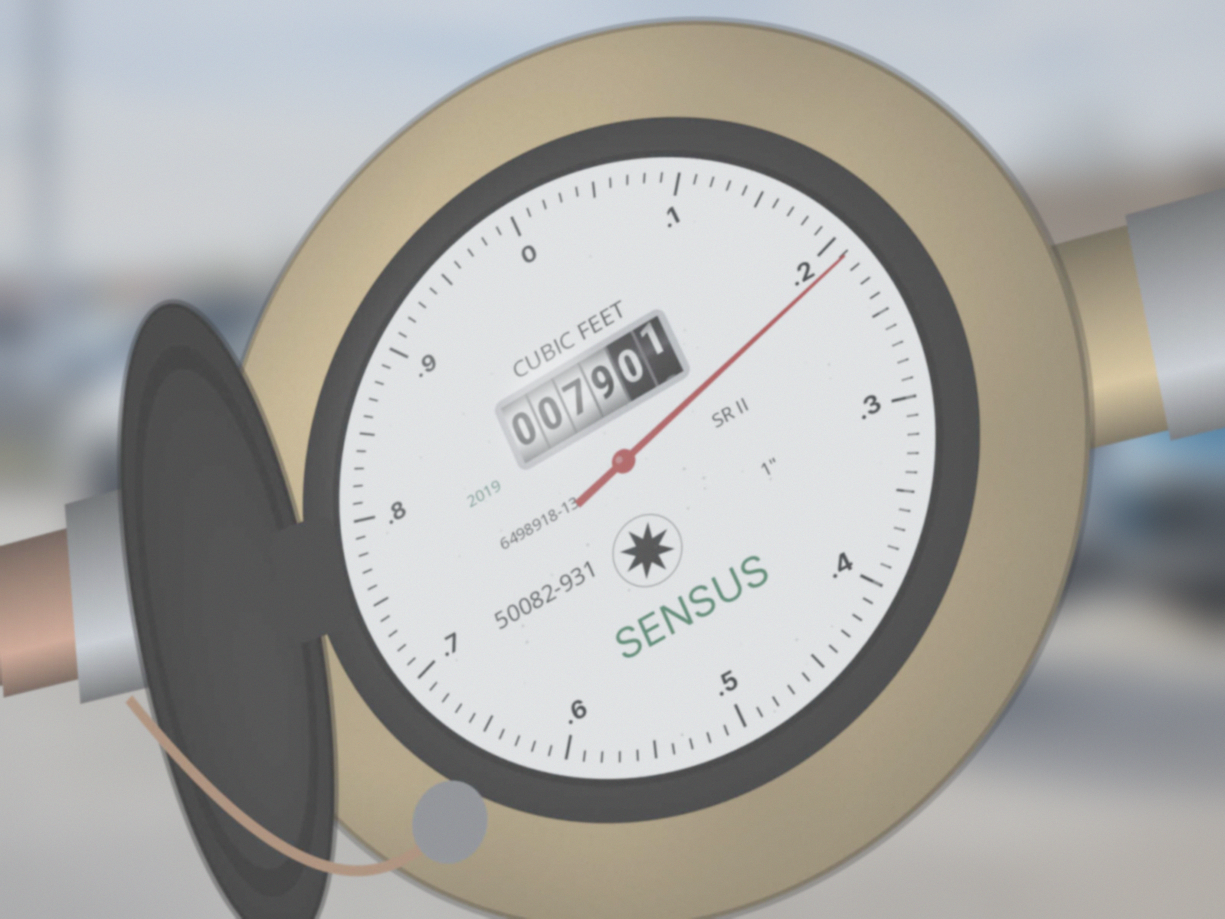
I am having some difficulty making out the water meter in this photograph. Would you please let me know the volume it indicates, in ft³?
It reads 7901.21 ft³
